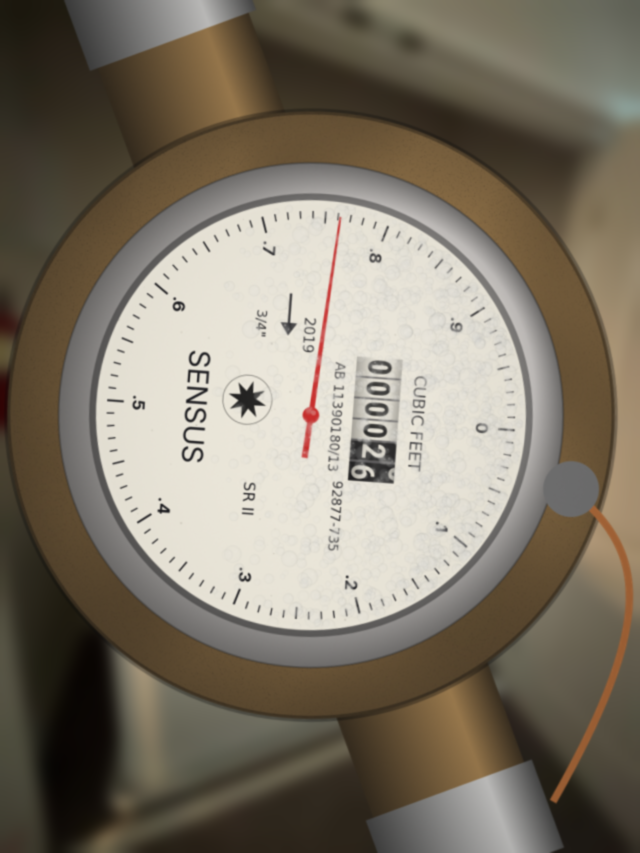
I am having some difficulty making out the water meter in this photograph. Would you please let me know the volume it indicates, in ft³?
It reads 25.76 ft³
